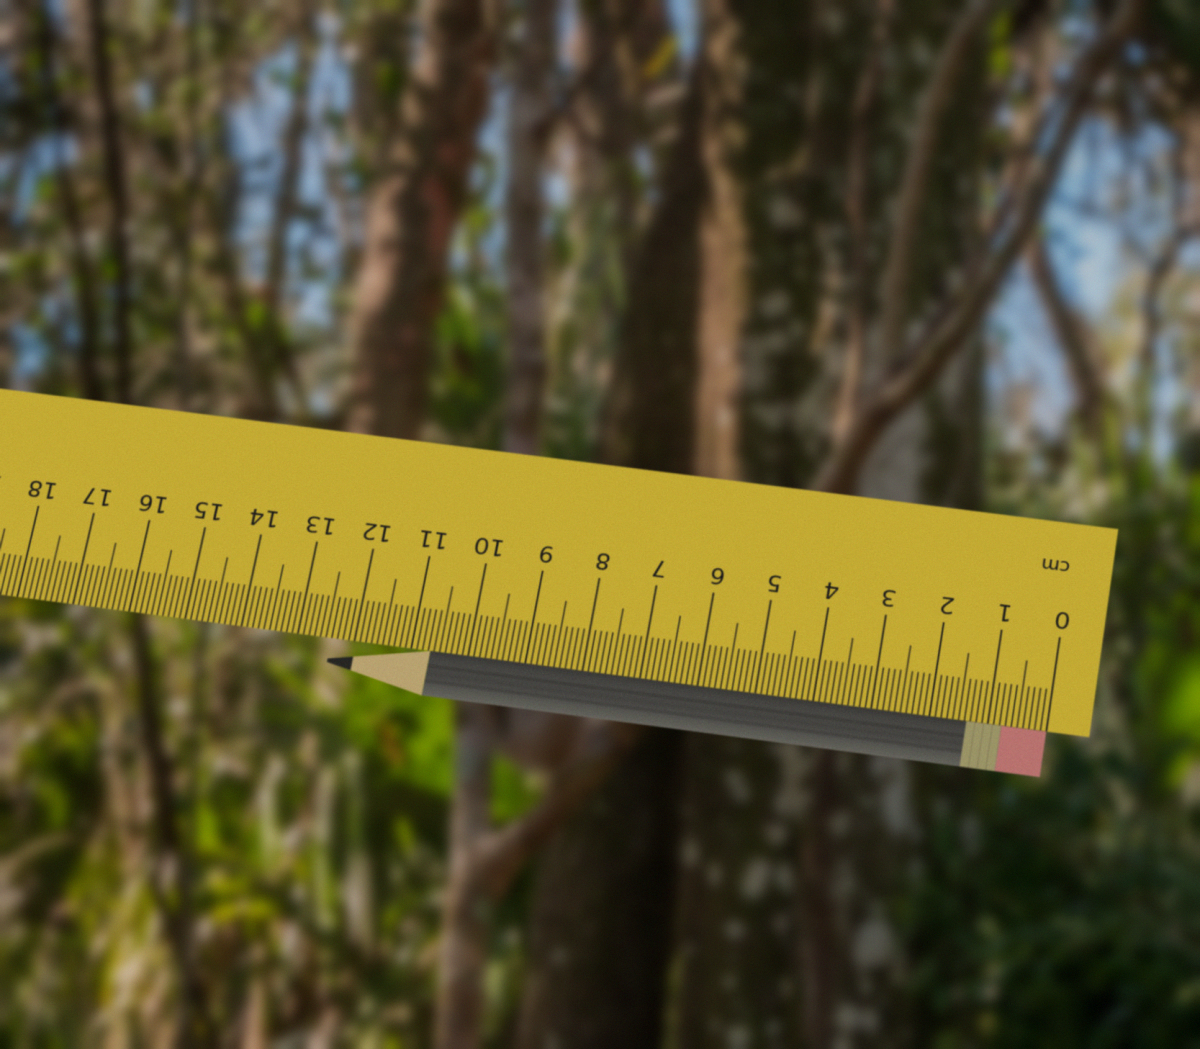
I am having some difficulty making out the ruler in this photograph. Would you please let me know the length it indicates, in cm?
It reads 12.4 cm
